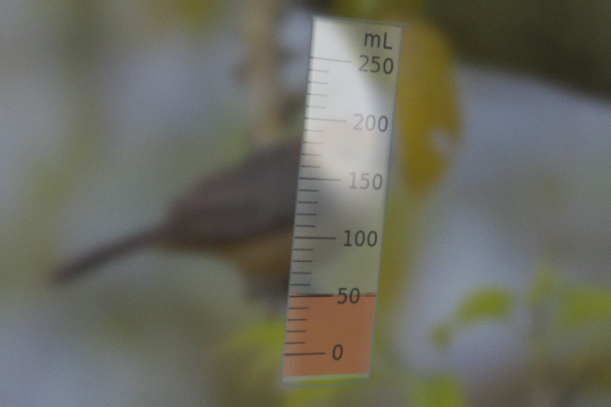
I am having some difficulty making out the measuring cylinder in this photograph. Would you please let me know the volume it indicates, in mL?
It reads 50 mL
